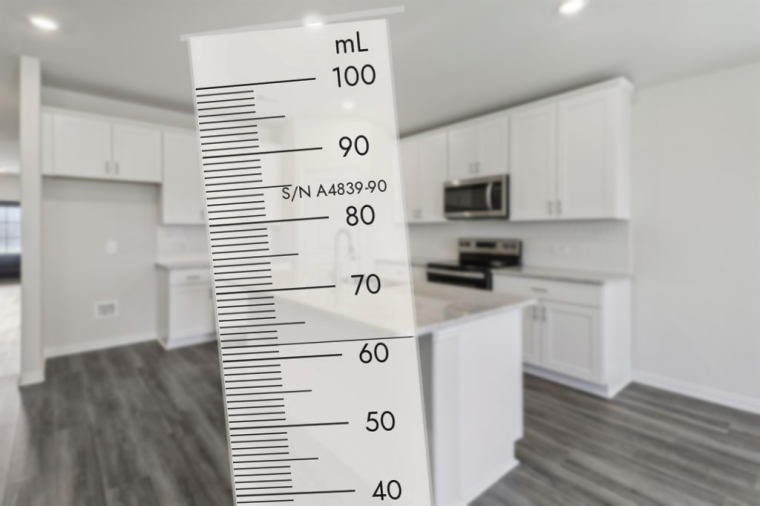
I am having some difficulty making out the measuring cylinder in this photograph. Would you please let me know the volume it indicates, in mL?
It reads 62 mL
